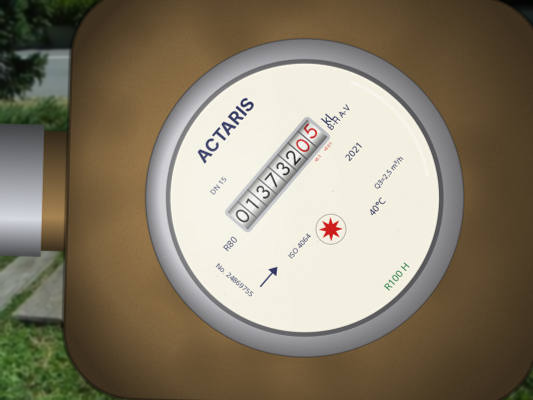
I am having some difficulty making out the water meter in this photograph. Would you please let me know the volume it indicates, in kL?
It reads 13732.05 kL
